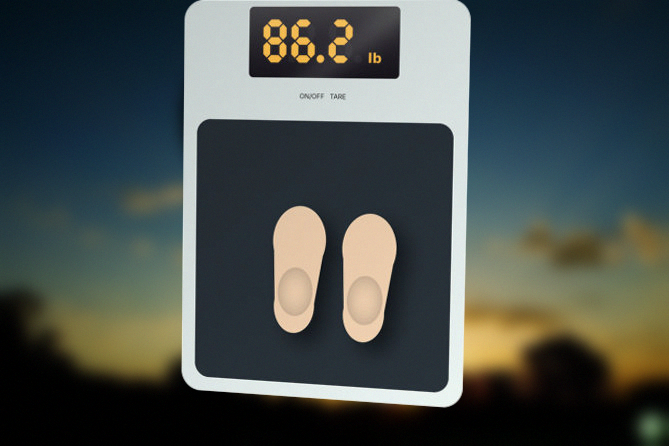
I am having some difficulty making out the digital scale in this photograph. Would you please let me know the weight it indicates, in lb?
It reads 86.2 lb
